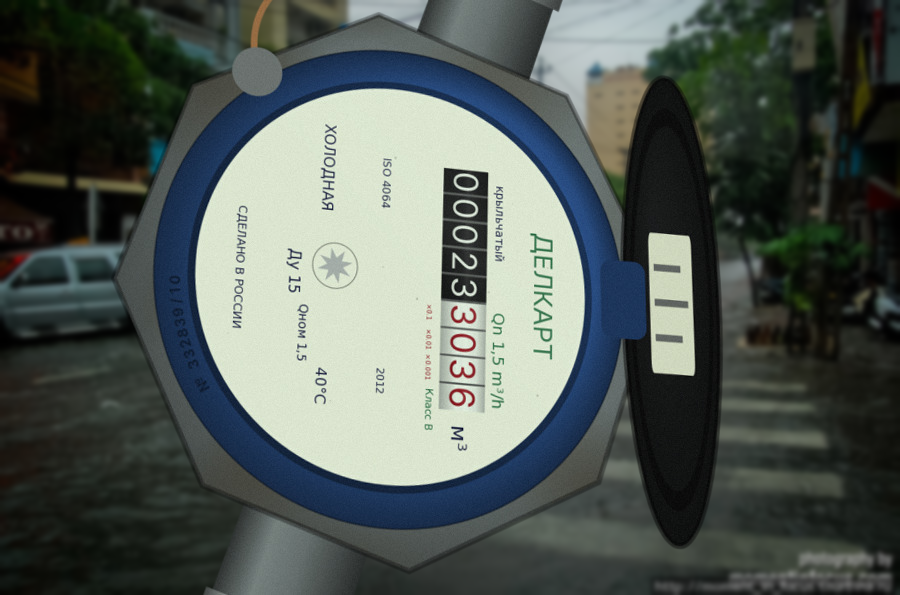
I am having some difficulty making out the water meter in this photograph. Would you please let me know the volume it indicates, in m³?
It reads 23.3036 m³
